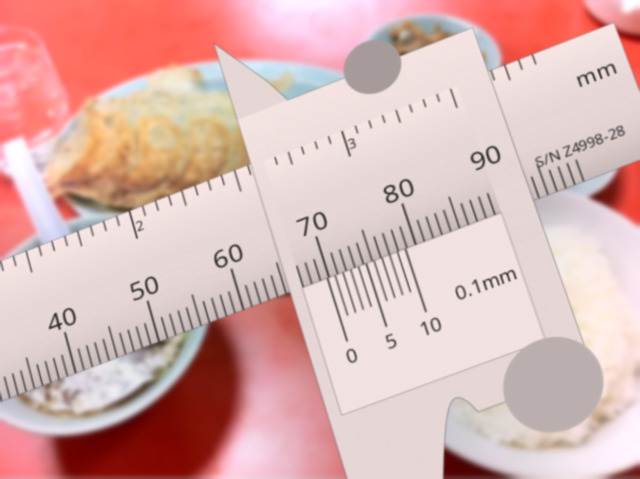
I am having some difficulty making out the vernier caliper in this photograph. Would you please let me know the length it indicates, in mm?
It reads 69.8 mm
